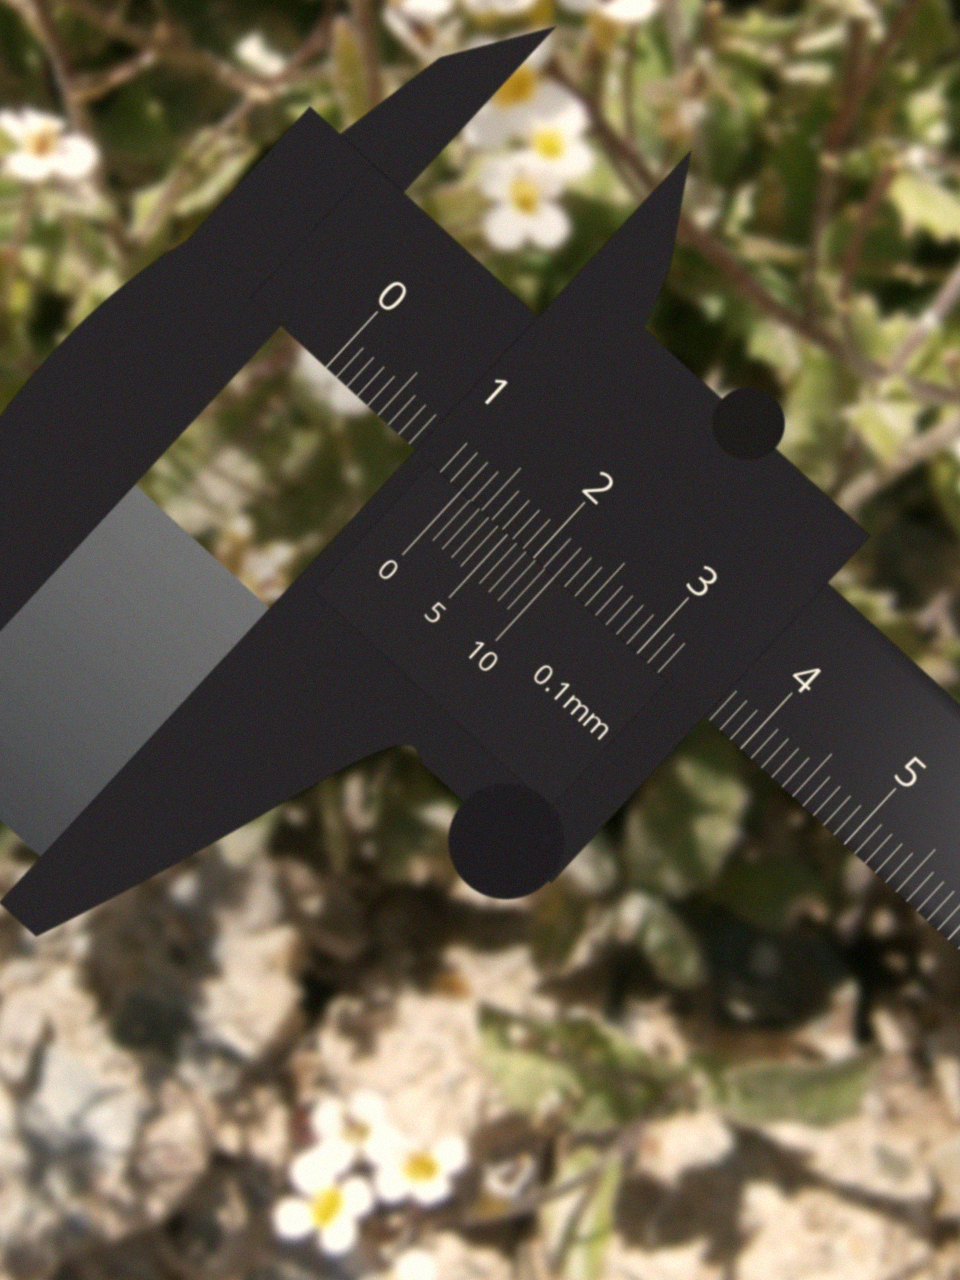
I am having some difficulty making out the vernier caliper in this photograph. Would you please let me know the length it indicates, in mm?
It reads 13.0 mm
